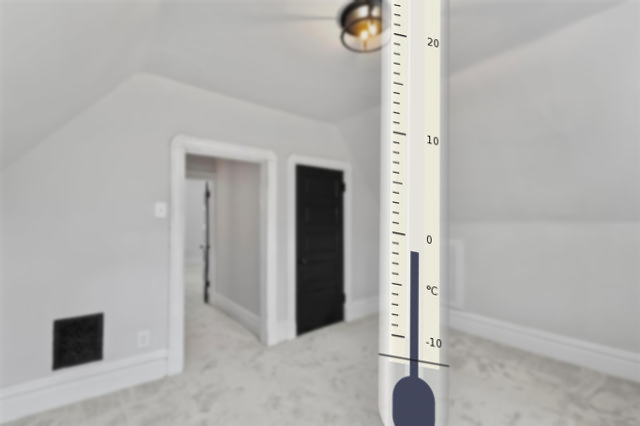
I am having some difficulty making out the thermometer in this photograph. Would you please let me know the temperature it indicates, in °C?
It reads -1.5 °C
